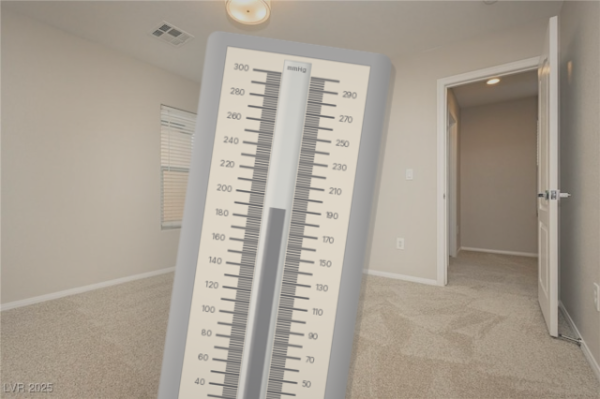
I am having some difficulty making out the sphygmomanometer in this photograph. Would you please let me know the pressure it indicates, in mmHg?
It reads 190 mmHg
